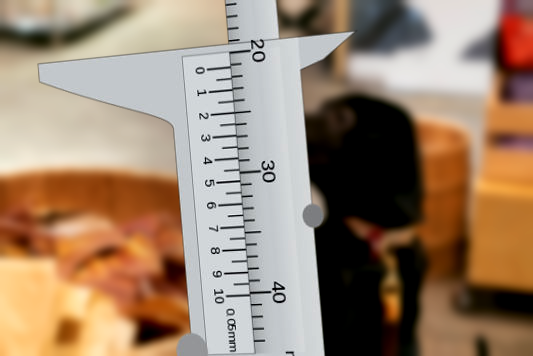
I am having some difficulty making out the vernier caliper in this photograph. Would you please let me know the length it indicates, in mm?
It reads 21.2 mm
